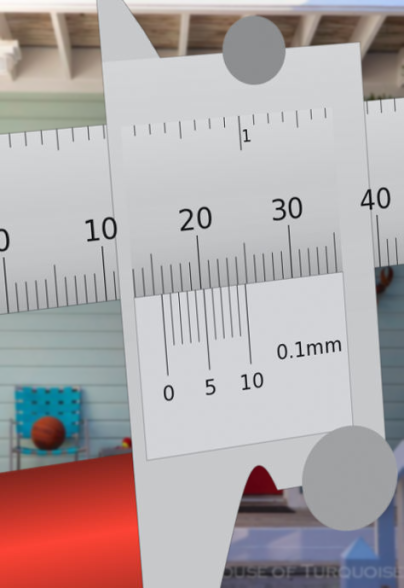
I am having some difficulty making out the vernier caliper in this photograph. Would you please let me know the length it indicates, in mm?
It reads 15.8 mm
